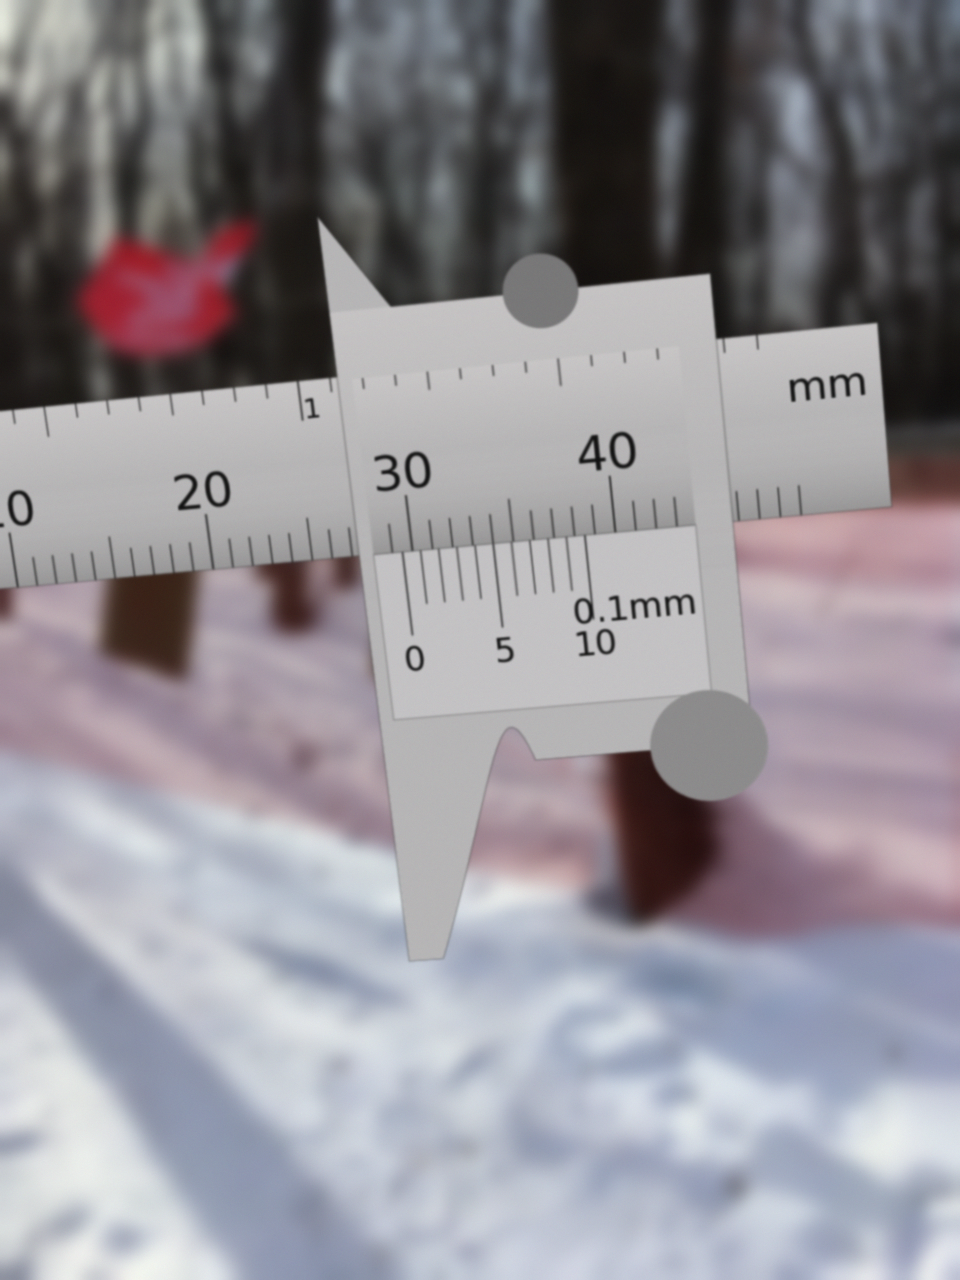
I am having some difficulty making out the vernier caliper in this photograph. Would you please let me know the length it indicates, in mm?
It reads 29.5 mm
